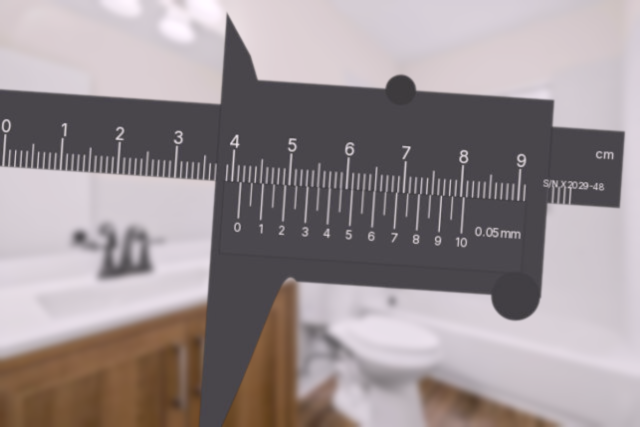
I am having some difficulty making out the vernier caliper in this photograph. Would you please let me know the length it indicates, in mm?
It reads 41.5 mm
